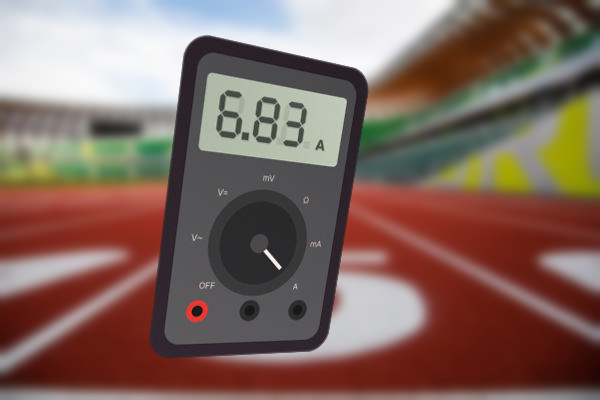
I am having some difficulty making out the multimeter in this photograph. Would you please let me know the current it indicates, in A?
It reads 6.83 A
